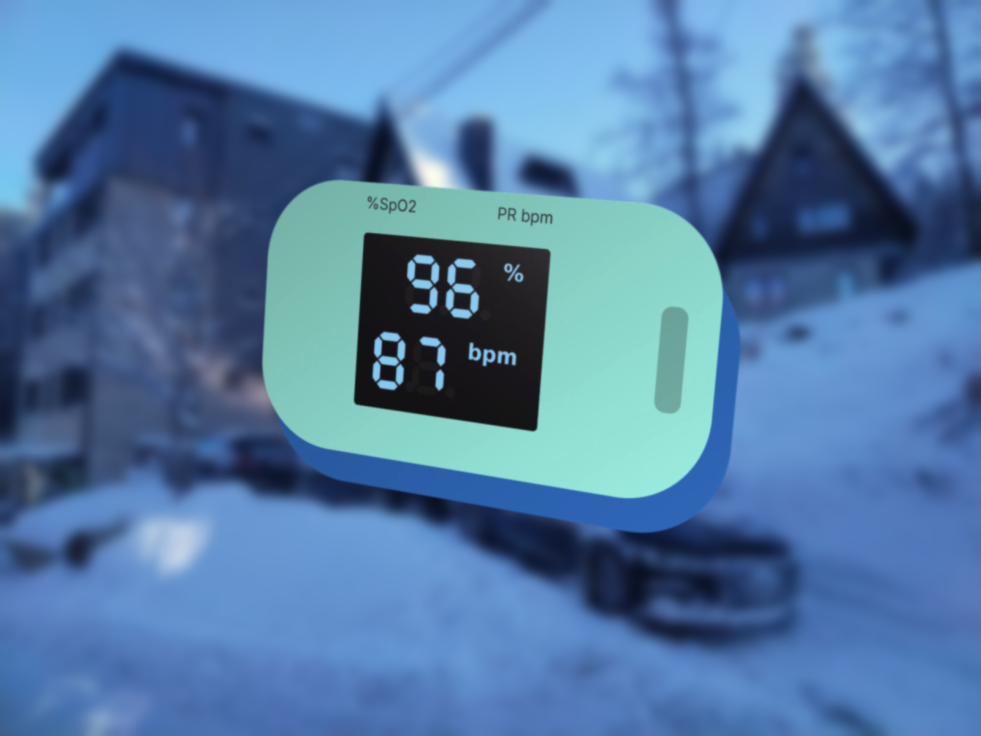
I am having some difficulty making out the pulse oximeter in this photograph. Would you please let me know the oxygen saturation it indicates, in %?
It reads 96 %
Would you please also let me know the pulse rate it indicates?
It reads 87 bpm
